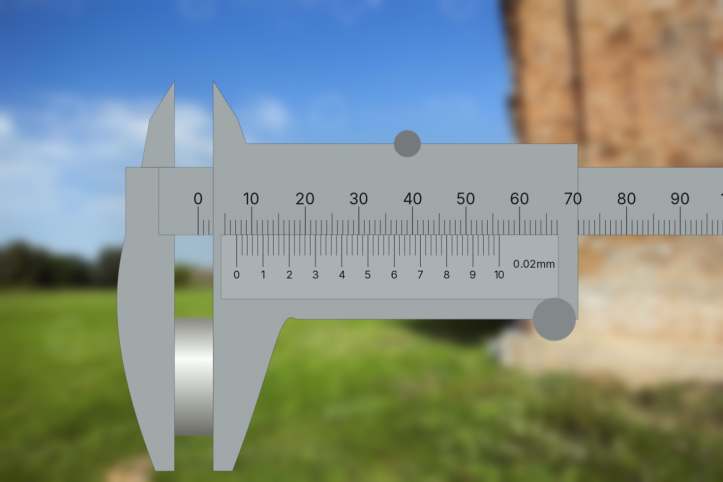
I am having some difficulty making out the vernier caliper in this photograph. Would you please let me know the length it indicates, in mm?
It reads 7.2 mm
